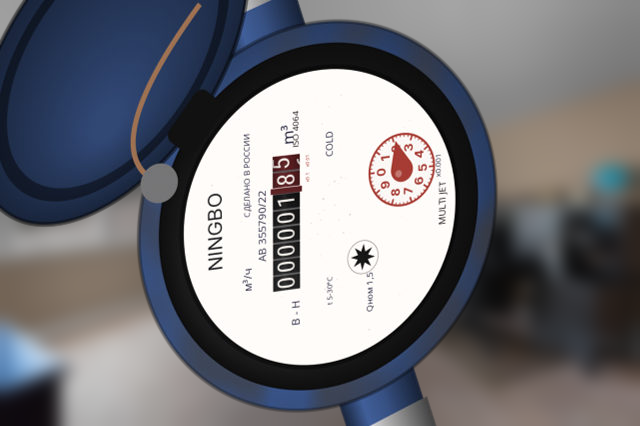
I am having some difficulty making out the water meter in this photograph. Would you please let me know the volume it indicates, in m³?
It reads 1.852 m³
